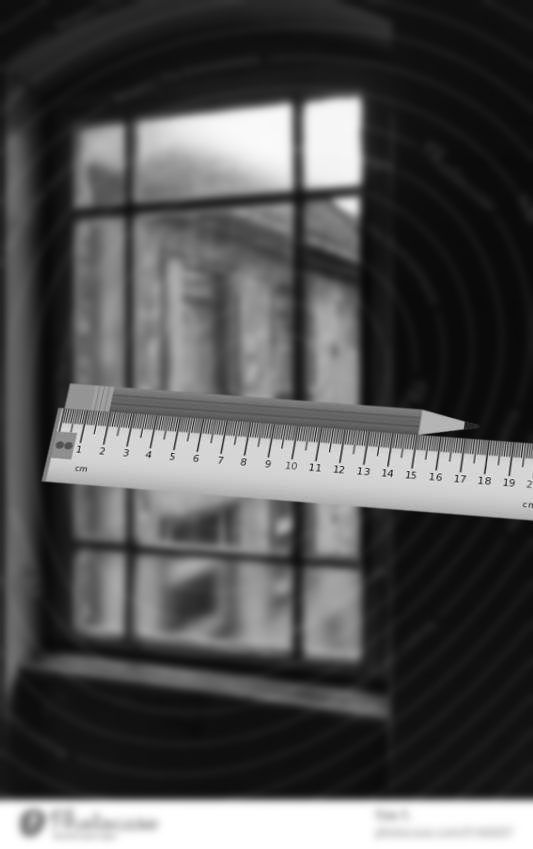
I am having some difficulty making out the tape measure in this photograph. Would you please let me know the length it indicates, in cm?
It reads 17.5 cm
